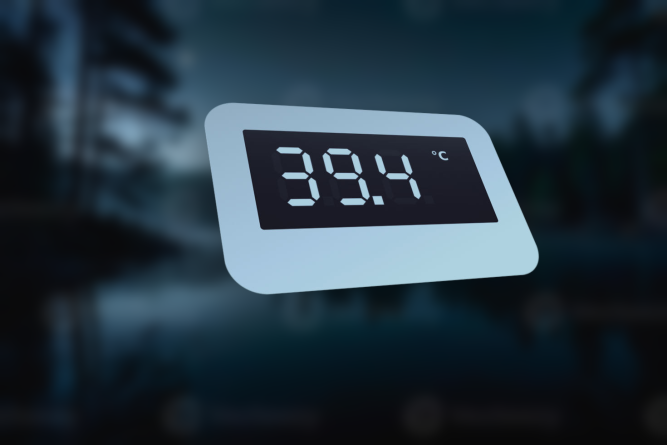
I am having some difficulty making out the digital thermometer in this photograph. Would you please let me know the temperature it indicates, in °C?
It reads 39.4 °C
